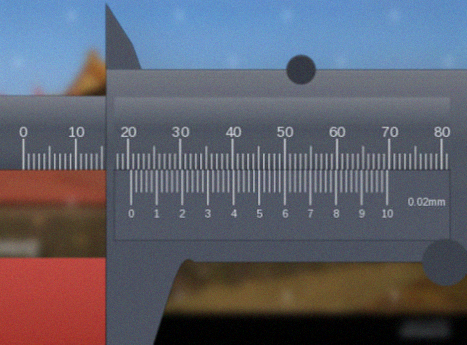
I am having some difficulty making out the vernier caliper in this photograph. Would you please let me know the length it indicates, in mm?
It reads 20.6 mm
